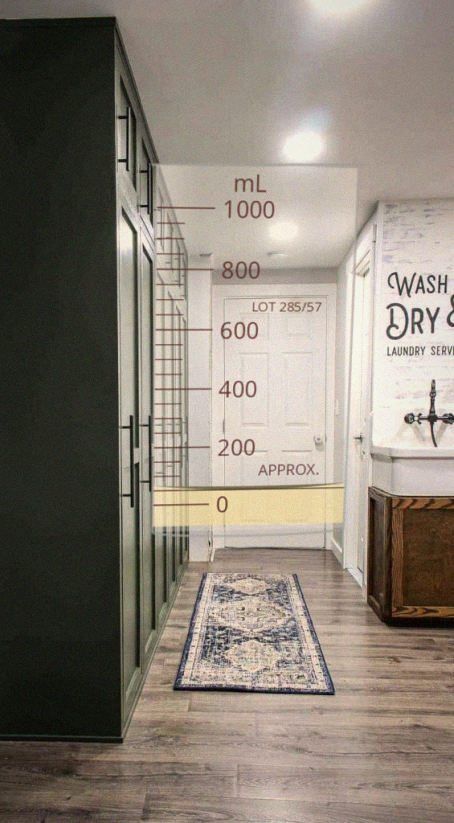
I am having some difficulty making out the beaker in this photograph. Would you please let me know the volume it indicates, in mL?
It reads 50 mL
